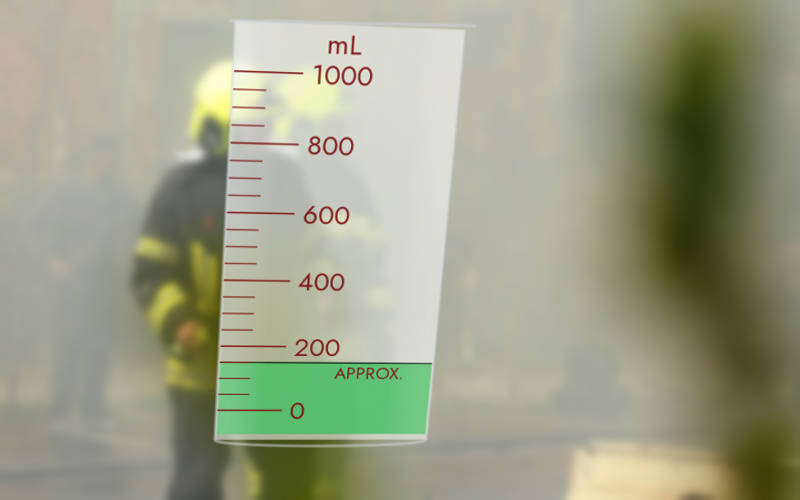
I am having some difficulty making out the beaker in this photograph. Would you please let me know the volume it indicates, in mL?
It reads 150 mL
